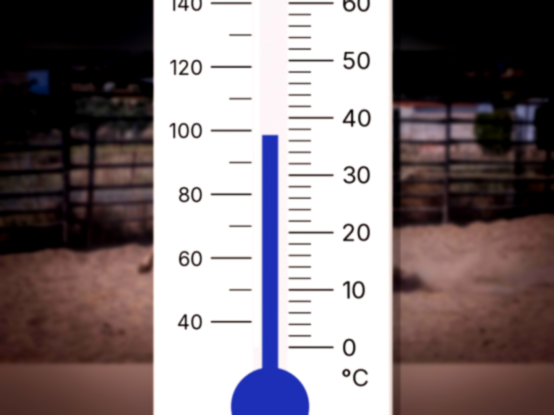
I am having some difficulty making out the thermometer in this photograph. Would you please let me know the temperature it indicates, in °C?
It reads 37 °C
